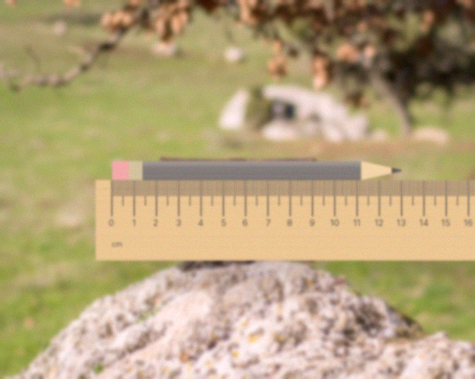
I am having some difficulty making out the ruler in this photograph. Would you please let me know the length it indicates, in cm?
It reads 13 cm
